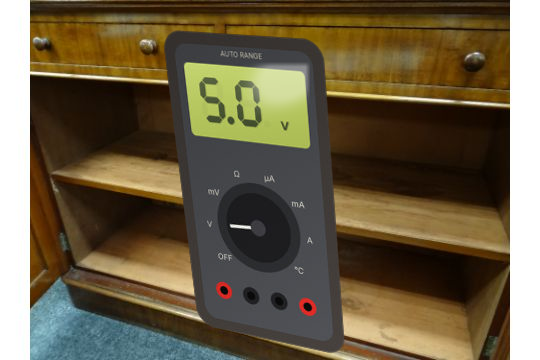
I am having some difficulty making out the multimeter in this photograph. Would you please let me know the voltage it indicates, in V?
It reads 5.0 V
